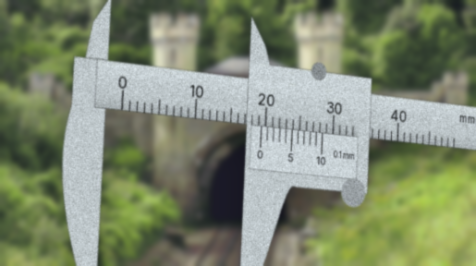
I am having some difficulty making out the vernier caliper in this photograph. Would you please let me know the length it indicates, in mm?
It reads 19.4 mm
